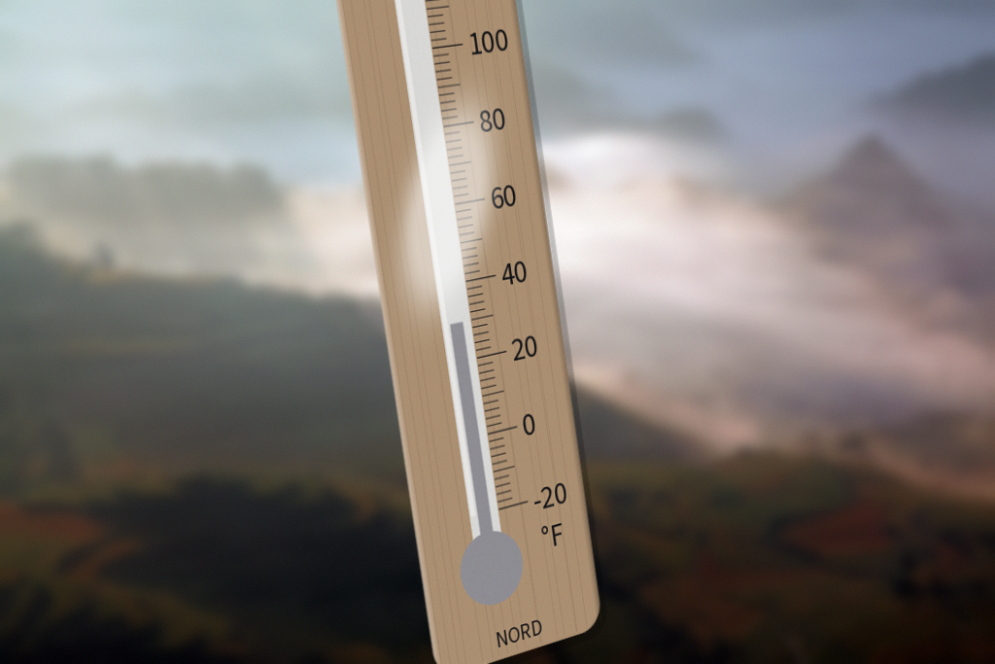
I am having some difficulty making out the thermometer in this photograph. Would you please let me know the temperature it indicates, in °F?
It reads 30 °F
